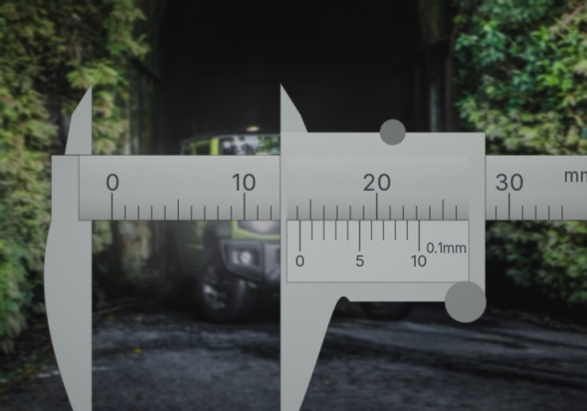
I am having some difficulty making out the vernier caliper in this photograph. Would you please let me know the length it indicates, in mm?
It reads 14.2 mm
